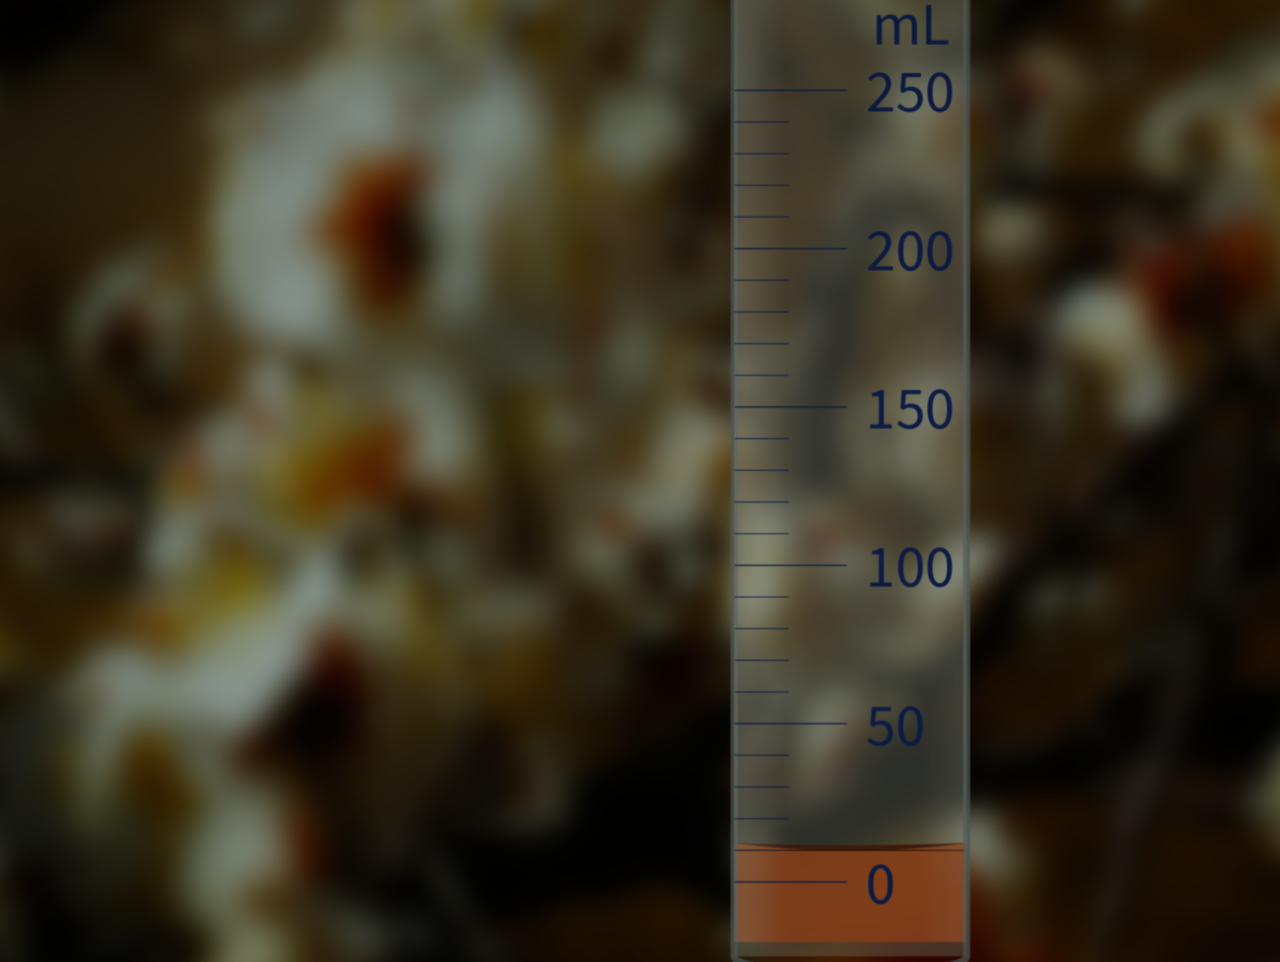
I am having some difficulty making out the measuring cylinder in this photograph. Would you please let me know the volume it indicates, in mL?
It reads 10 mL
